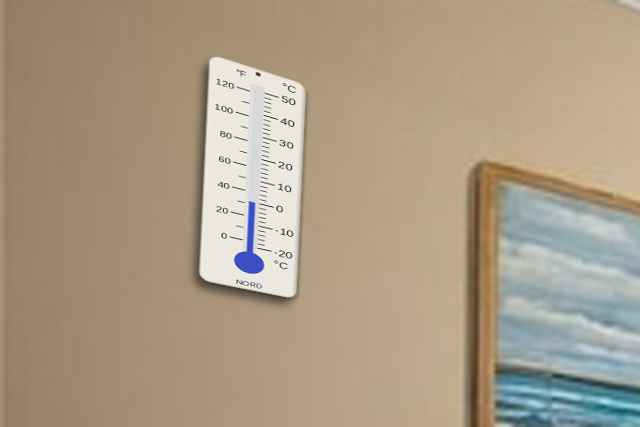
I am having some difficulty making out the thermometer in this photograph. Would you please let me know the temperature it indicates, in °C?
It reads 0 °C
